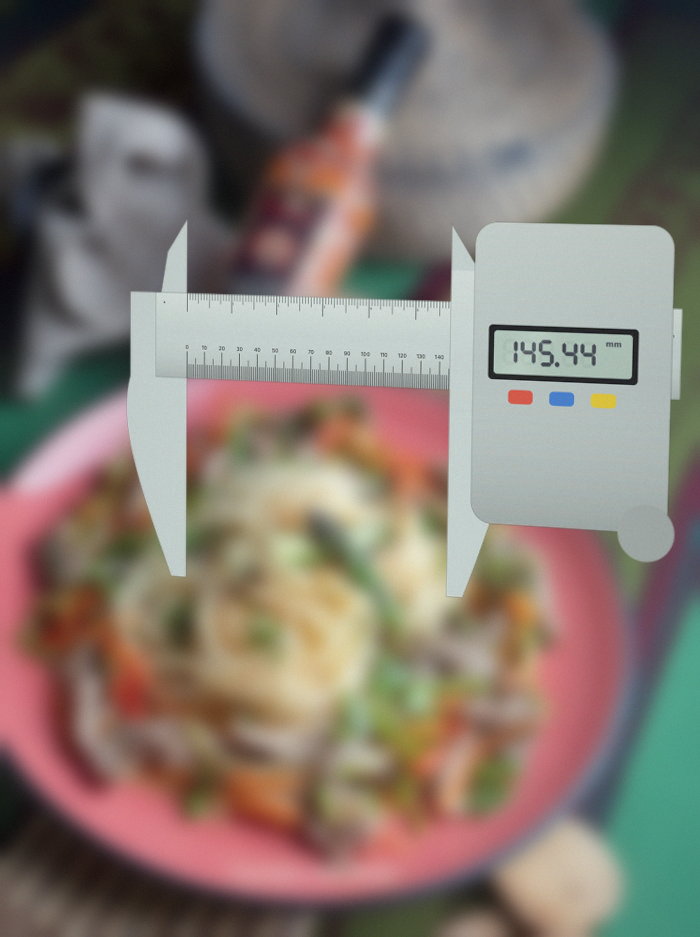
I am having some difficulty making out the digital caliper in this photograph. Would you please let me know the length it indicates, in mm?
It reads 145.44 mm
